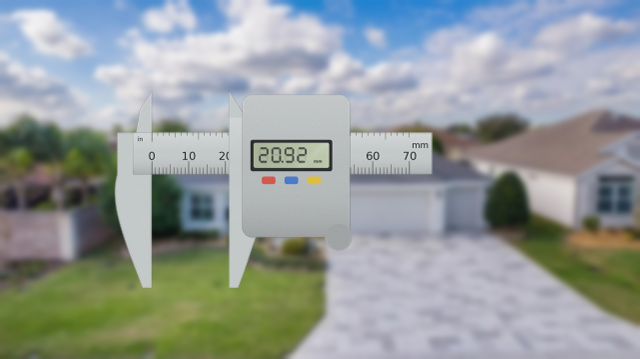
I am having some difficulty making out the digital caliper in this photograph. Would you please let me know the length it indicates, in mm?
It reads 20.92 mm
